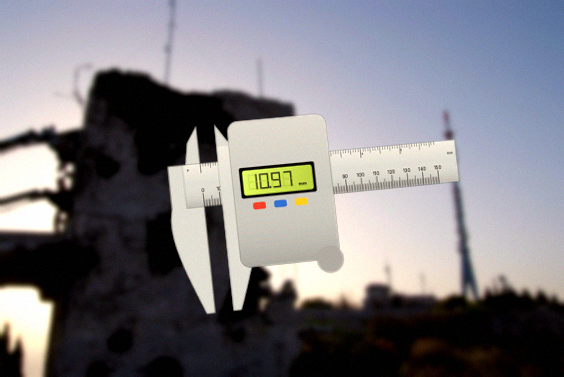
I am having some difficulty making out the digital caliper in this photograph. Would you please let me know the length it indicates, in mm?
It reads 10.97 mm
